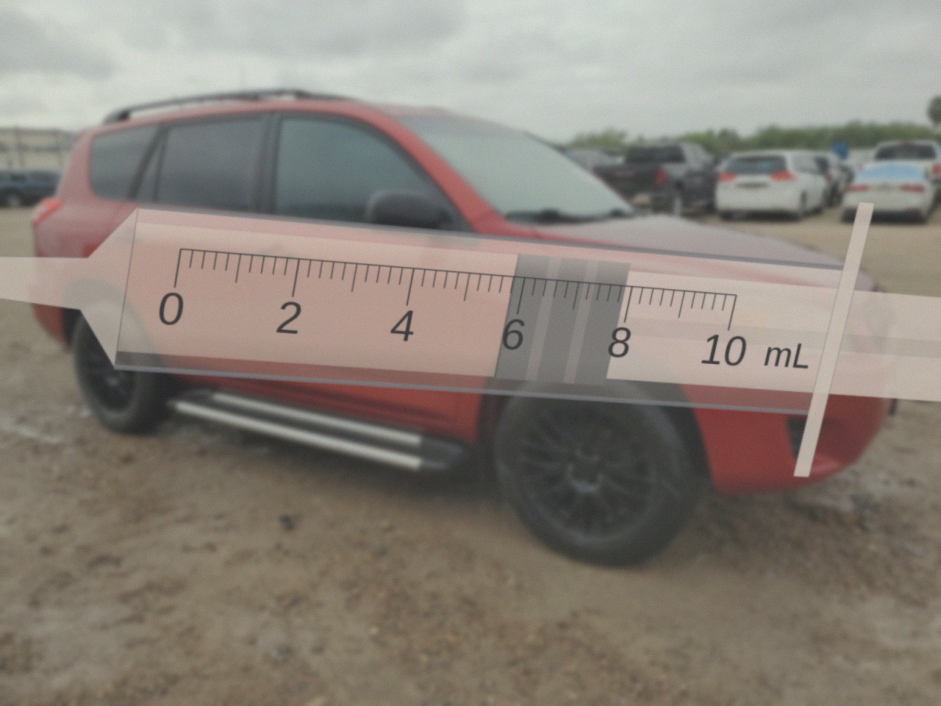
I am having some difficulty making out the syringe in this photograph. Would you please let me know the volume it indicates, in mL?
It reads 5.8 mL
